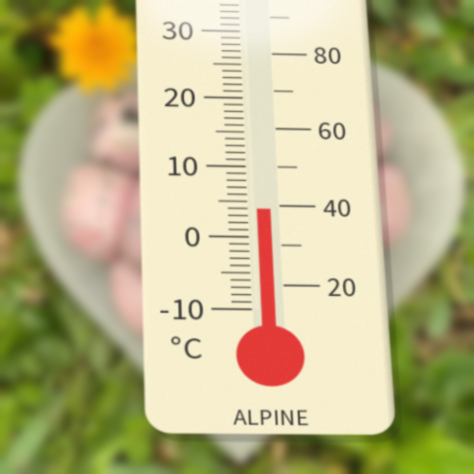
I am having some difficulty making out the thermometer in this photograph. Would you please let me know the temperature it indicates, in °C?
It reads 4 °C
